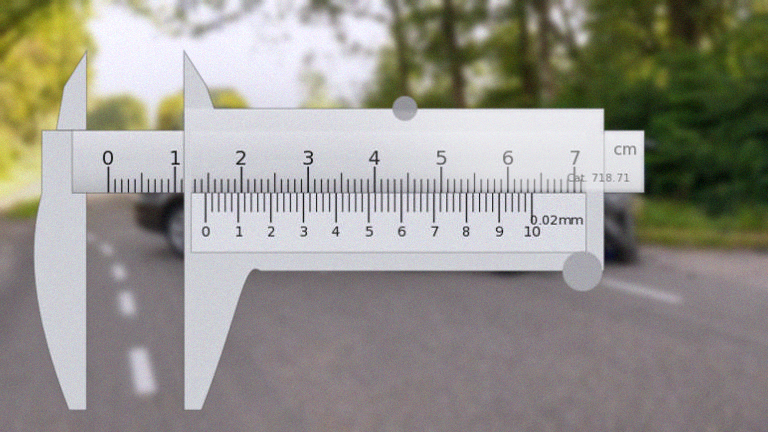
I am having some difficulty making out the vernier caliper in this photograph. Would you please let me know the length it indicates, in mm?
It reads 14.6 mm
